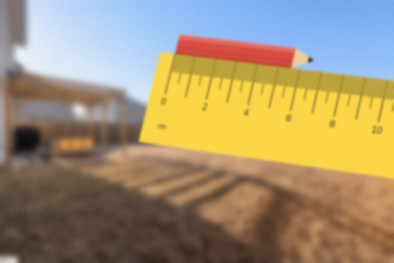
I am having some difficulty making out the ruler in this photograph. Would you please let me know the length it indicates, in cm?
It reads 6.5 cm
